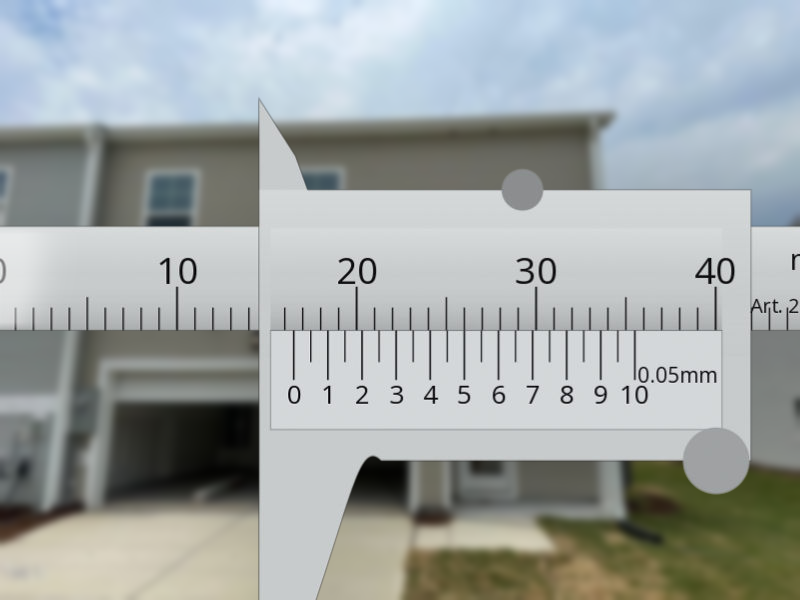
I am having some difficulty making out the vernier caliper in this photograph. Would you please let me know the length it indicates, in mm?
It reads 16.5 mm
